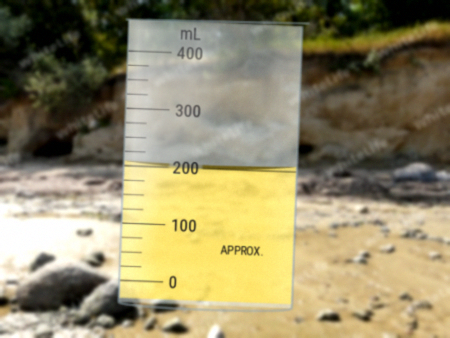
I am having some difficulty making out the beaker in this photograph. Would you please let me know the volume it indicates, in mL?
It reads 200 mL
